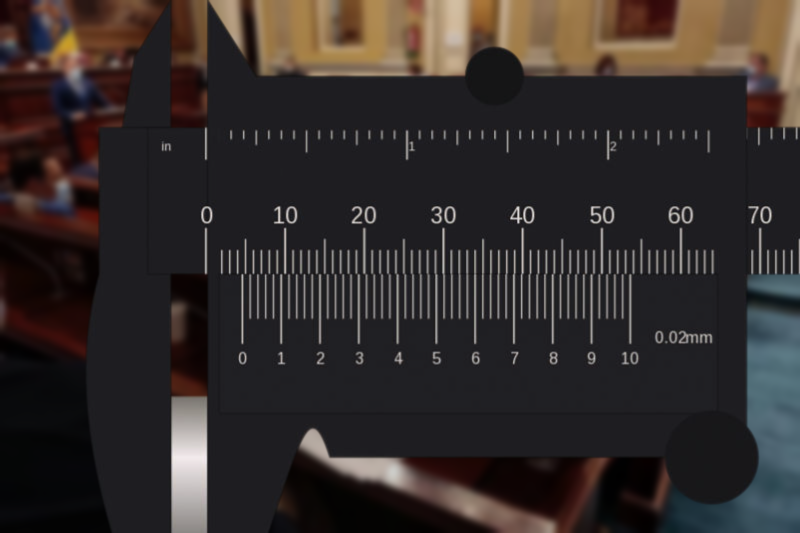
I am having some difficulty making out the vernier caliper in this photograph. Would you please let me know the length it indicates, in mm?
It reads 4.6 mm
